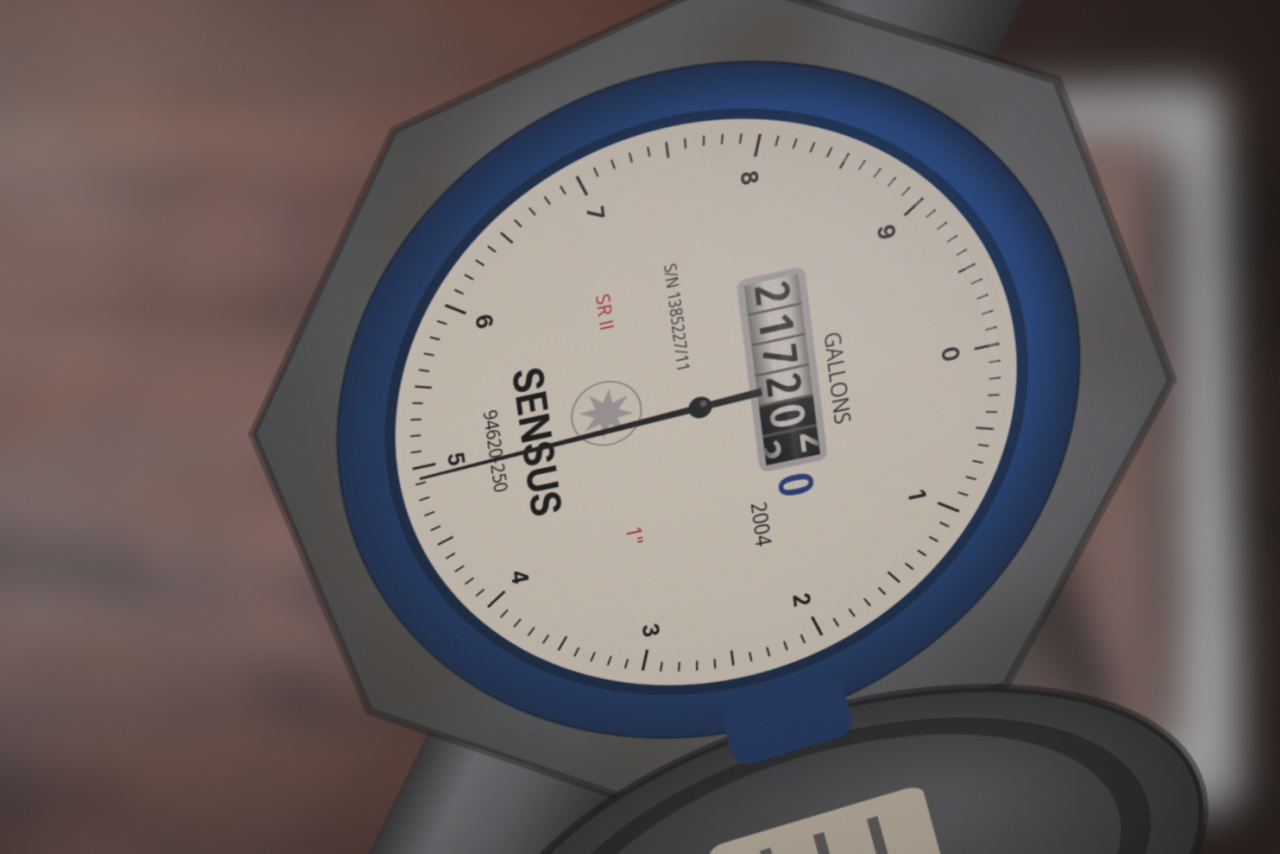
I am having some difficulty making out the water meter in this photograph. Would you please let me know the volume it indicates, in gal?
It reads 2172024.9 gal
